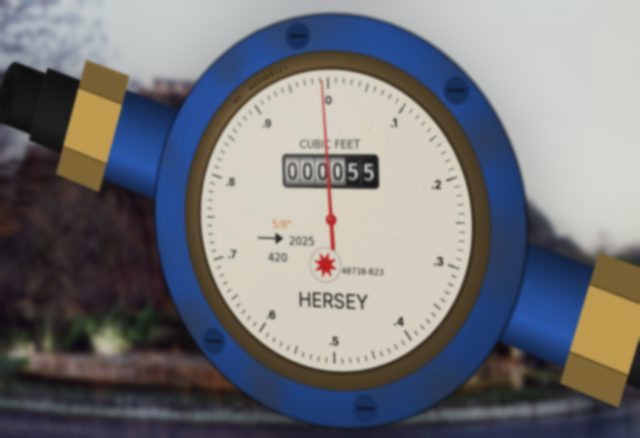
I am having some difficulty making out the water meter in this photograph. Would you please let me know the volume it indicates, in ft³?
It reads 54.99 ft³
